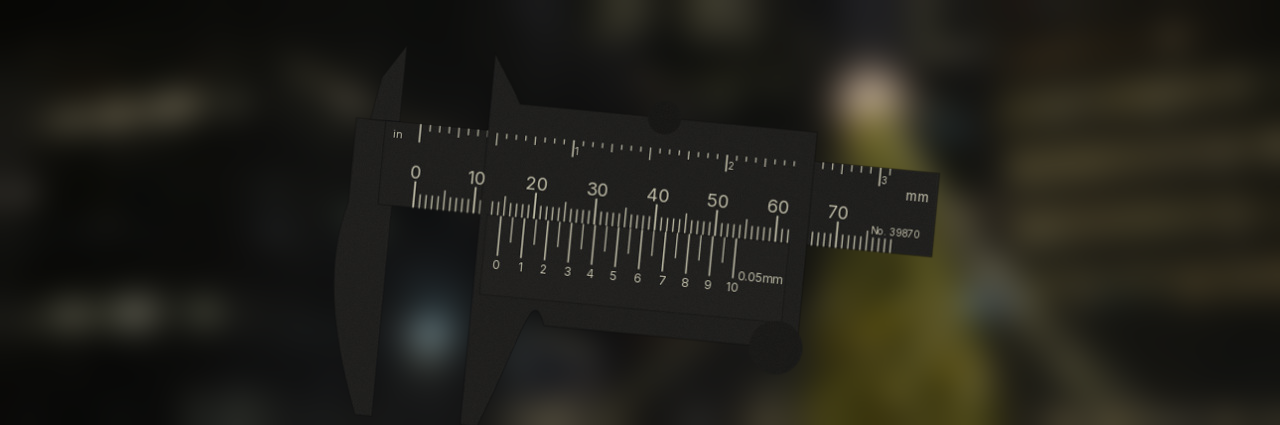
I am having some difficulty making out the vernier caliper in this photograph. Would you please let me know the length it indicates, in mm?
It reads 14.6 mm
